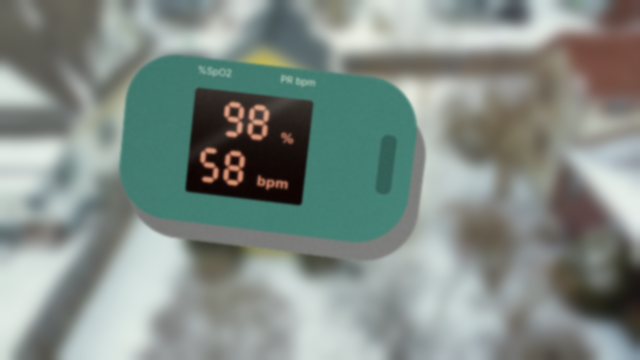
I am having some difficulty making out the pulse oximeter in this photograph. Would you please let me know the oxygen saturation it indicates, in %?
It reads 98 %
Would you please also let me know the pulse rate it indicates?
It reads 58 bpm
